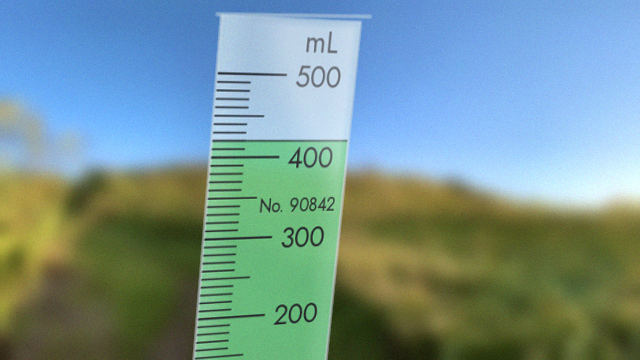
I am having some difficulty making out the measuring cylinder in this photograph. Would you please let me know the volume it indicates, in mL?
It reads 420 mL
